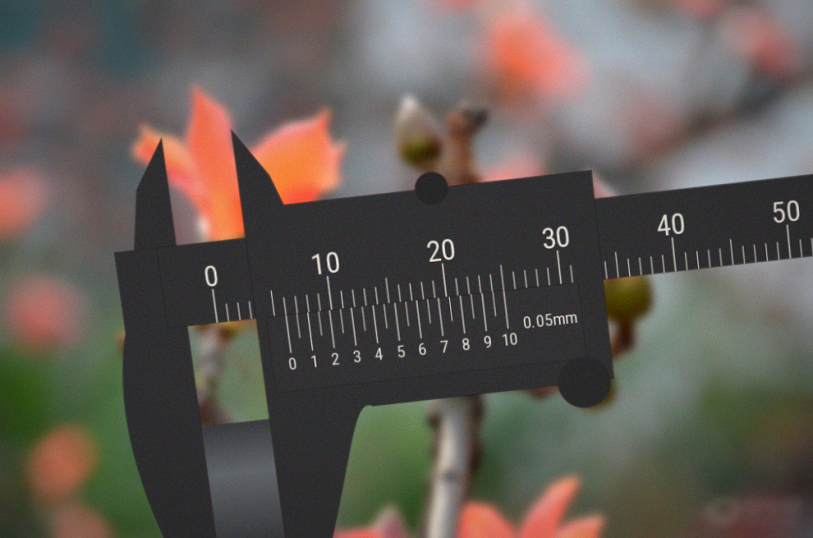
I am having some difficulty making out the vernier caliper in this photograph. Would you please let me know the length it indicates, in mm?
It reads 6.0 mm
